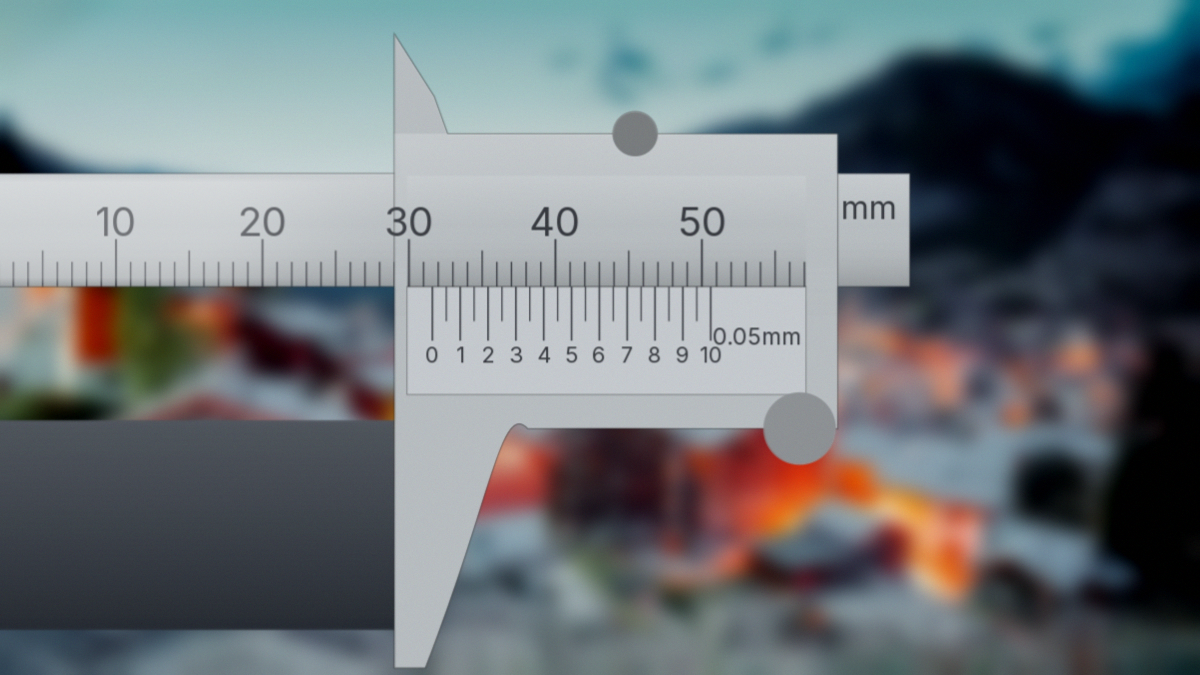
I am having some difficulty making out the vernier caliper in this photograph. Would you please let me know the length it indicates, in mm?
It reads 31.6 mm
